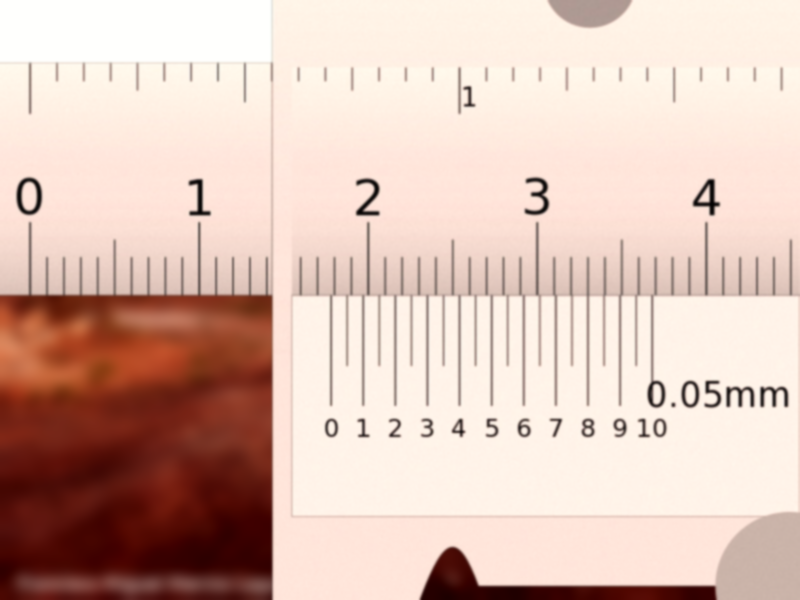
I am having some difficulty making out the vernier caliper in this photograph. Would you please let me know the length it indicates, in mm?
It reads 17.8 mm
